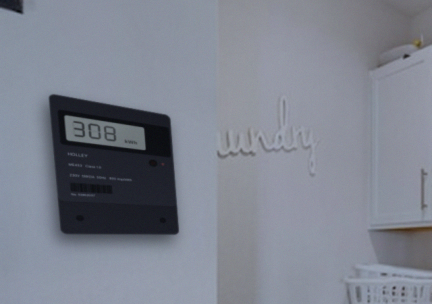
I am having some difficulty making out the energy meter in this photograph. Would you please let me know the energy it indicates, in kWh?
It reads 308 kWh
